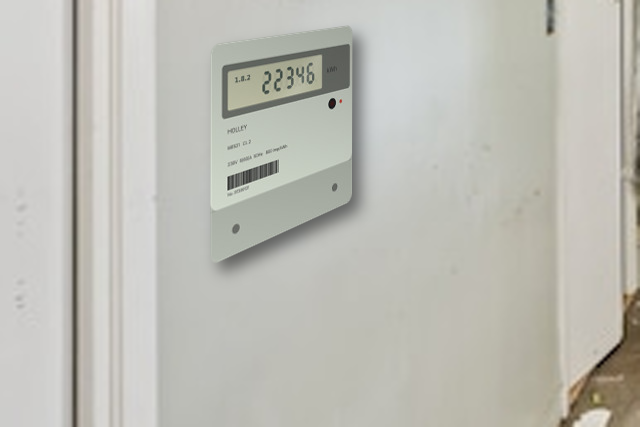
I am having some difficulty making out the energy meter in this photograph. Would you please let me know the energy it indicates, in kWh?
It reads 22346 kWh
